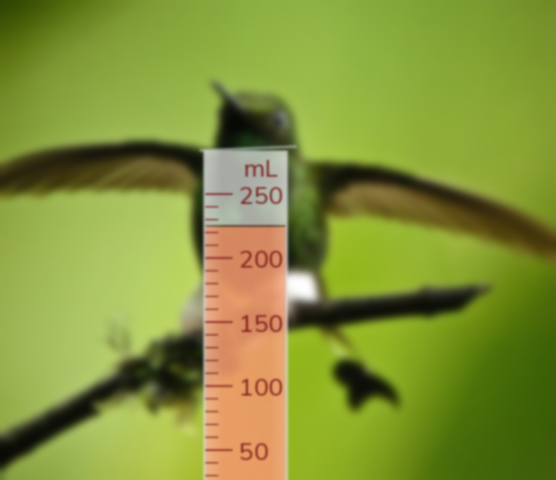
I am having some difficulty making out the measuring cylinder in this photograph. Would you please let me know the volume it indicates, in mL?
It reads 225 mL
